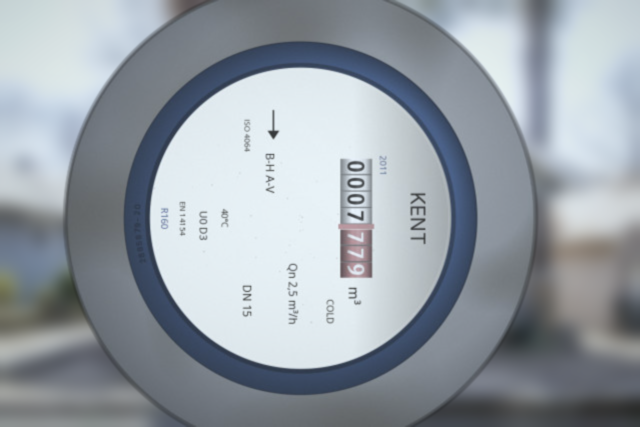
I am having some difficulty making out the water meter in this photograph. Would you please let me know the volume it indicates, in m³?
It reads 7.779 m³
